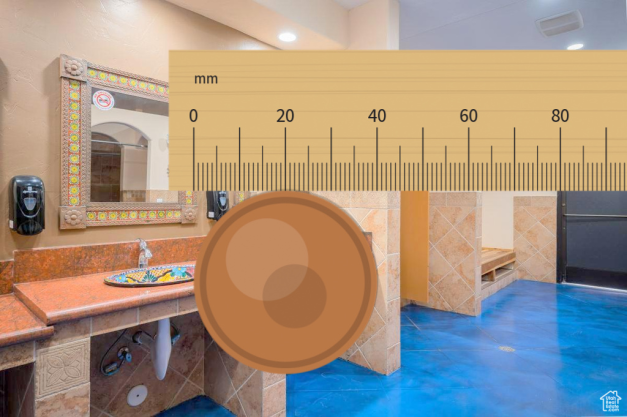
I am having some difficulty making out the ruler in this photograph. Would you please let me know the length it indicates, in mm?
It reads 40 mm
